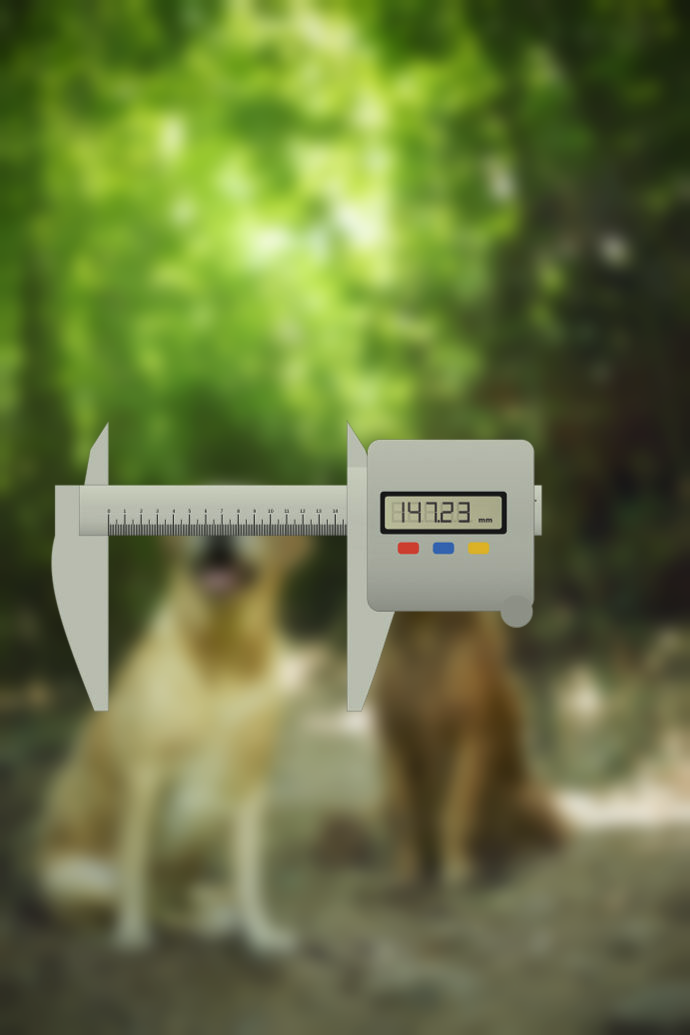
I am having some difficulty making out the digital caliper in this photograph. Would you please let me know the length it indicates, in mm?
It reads 147.23 mm
